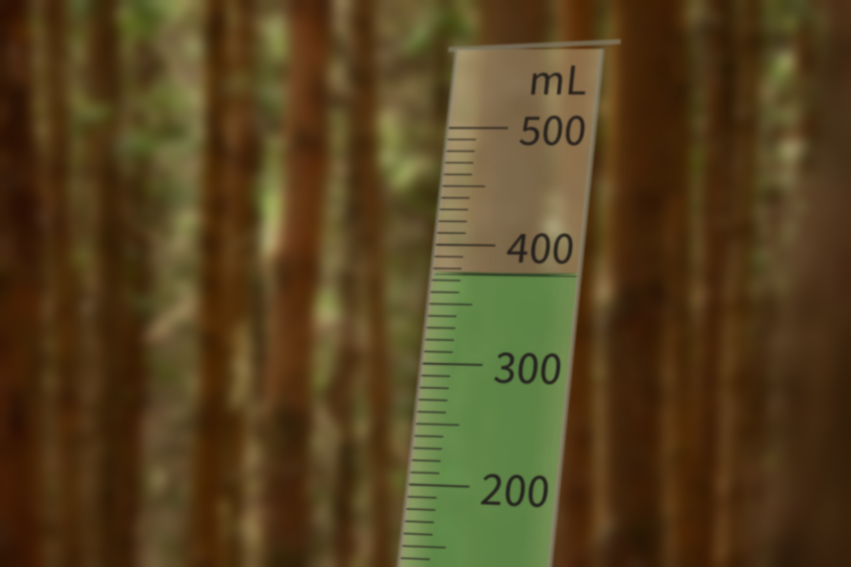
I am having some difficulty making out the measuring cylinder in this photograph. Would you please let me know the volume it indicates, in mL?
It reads 375 mL
